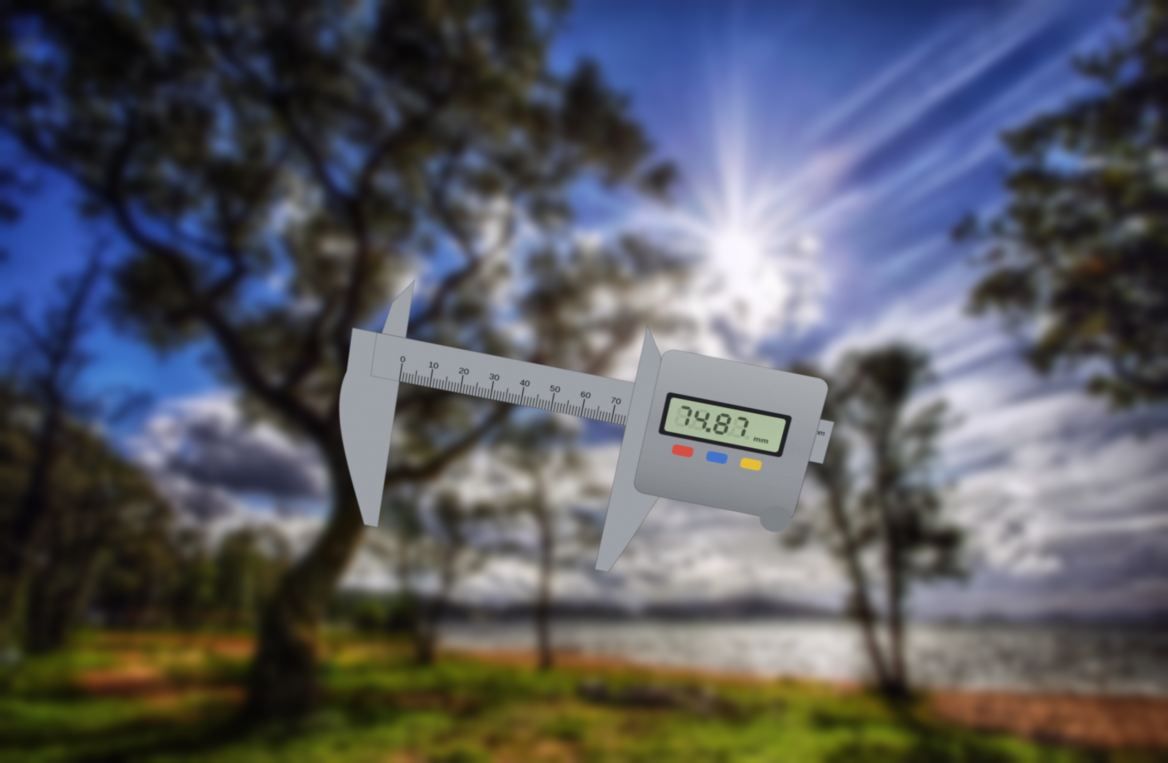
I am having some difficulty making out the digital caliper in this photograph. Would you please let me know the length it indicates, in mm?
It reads 74.87 mm
